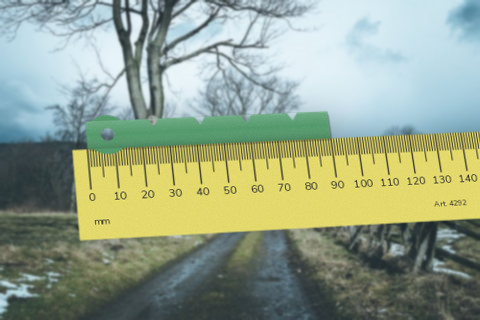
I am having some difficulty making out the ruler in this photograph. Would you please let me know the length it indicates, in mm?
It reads 90 mm
